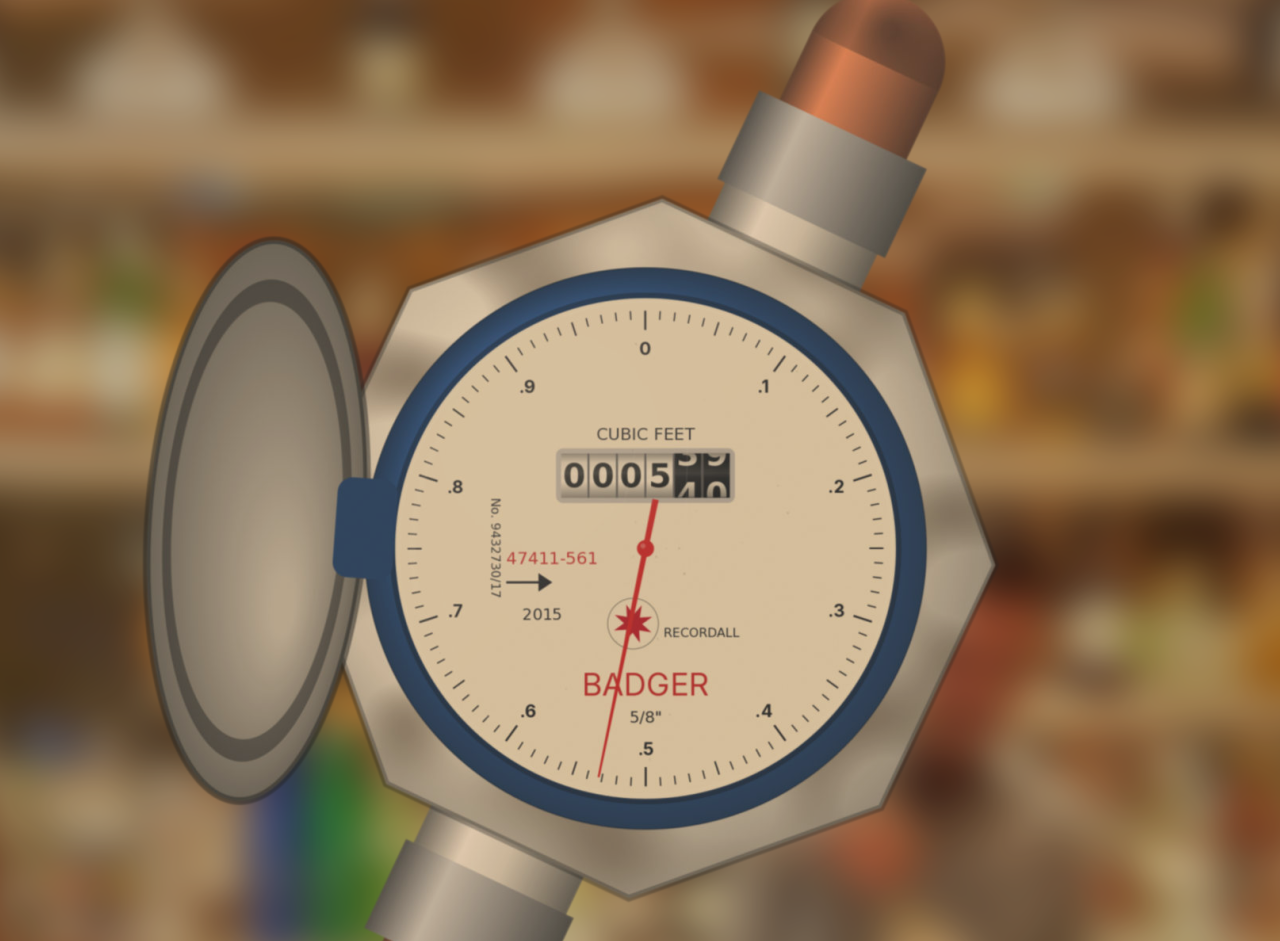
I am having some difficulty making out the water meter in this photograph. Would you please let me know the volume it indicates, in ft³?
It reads 539.53 ft³
